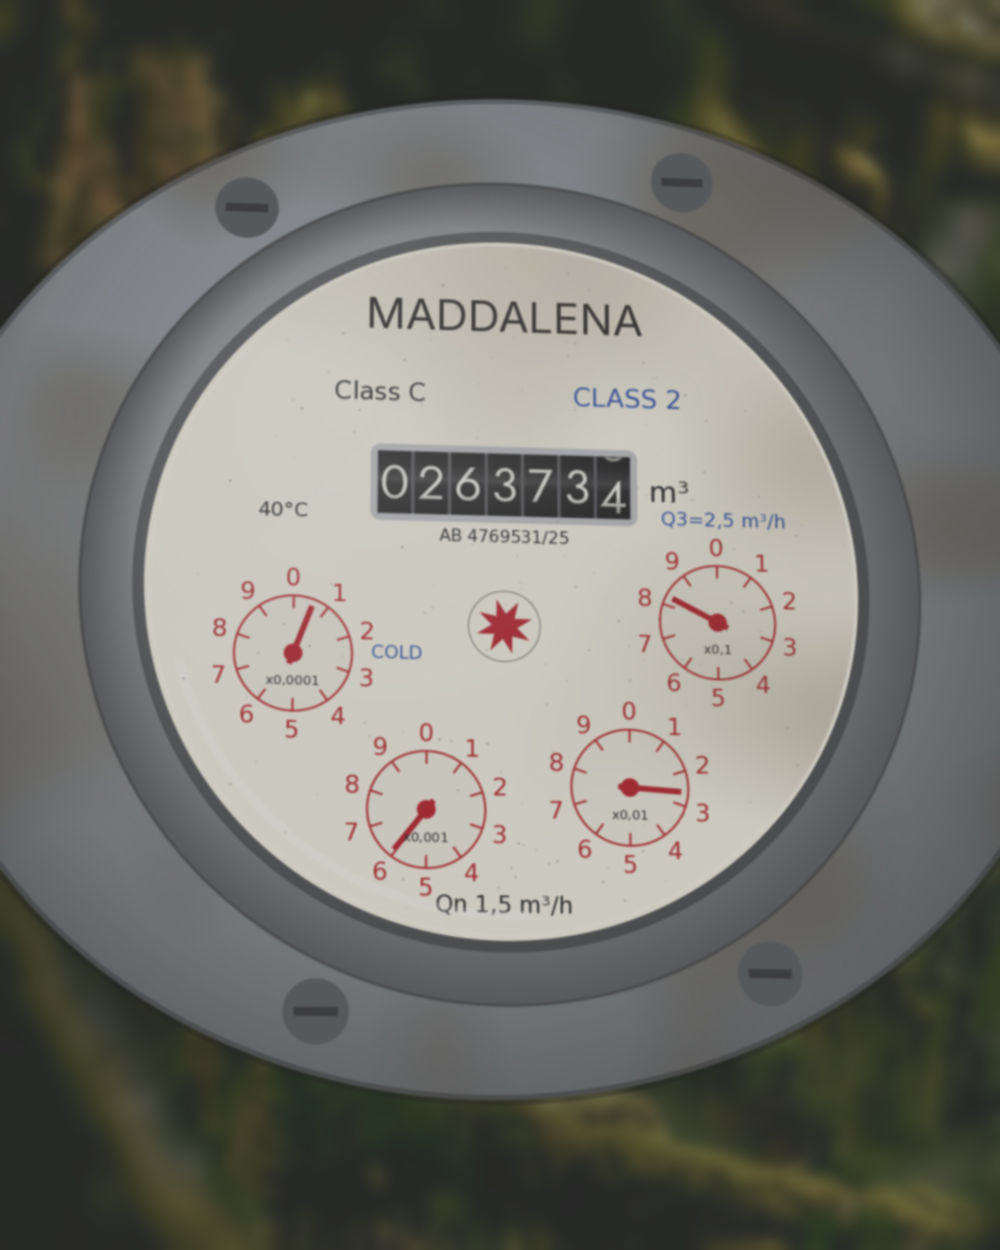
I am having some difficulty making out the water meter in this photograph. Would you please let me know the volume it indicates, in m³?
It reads 263733.8260 m³
